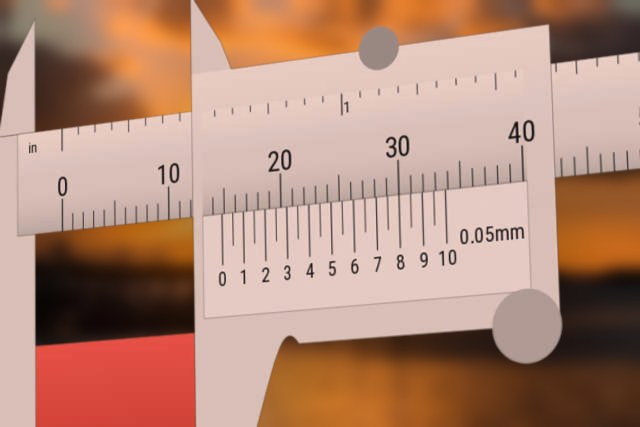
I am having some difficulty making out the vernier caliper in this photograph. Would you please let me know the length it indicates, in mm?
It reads 14.8 mm
